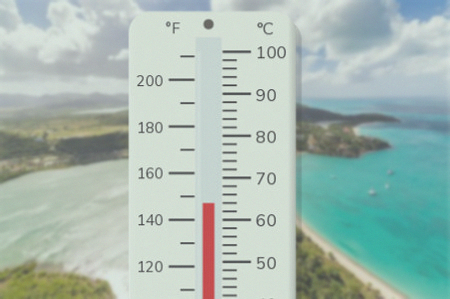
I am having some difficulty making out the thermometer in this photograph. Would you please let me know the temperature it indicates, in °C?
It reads 64 °C
